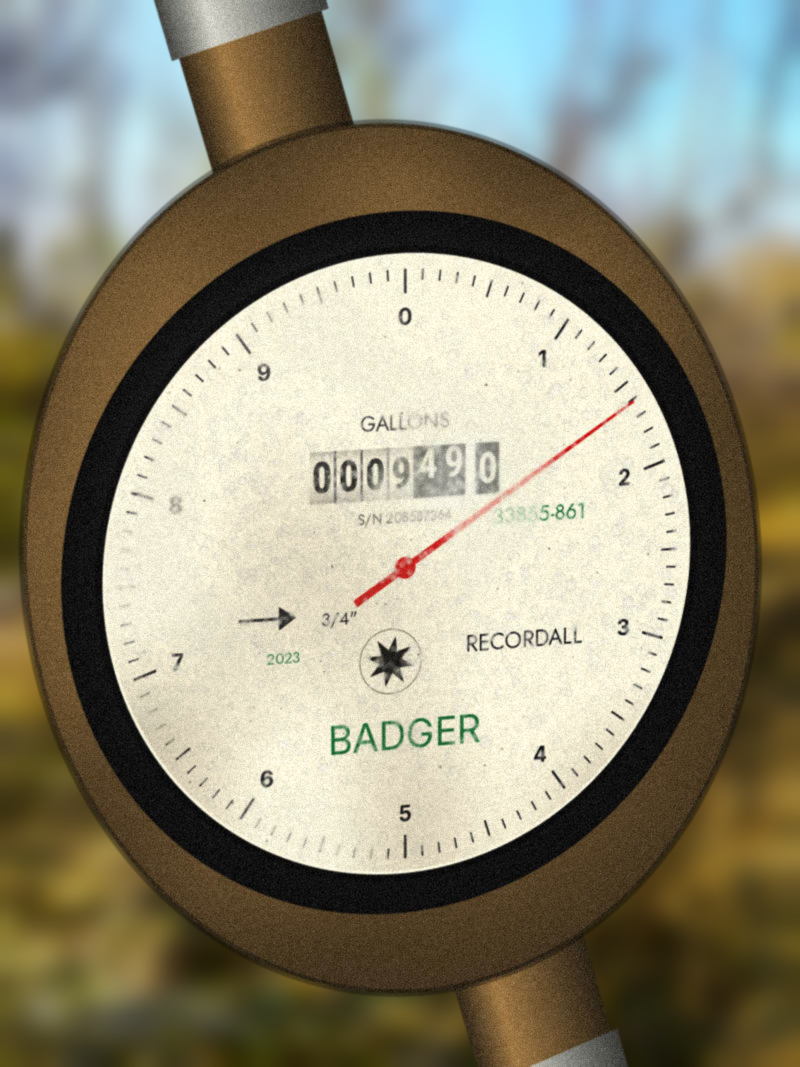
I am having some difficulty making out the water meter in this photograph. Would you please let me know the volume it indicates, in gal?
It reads 9491.6 gal
